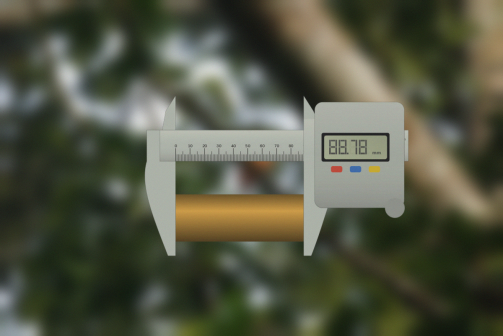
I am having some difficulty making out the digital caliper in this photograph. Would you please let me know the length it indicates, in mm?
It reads 88.78 mm
